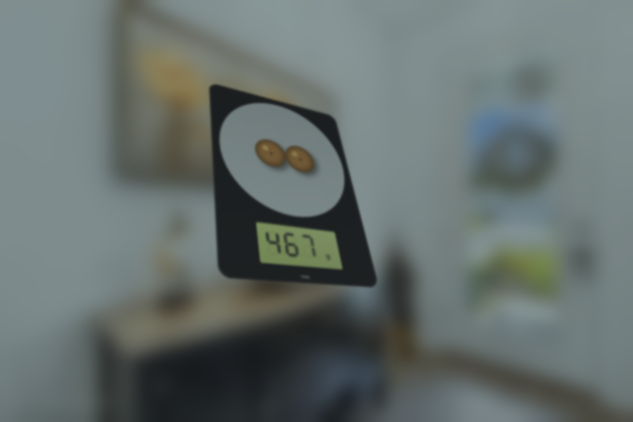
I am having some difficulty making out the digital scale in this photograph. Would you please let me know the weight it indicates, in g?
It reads 467 g
